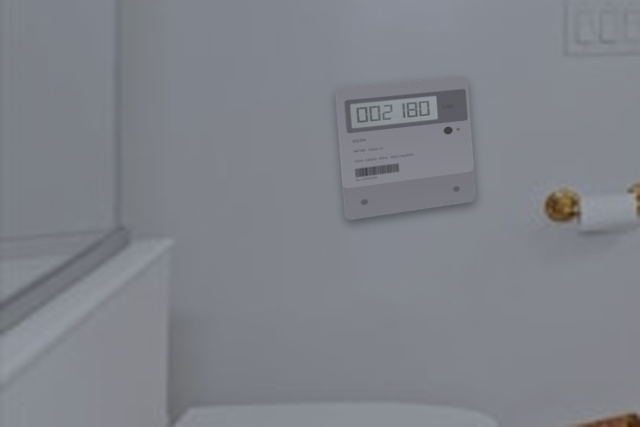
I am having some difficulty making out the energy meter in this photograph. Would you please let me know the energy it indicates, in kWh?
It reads 2180 kWh
